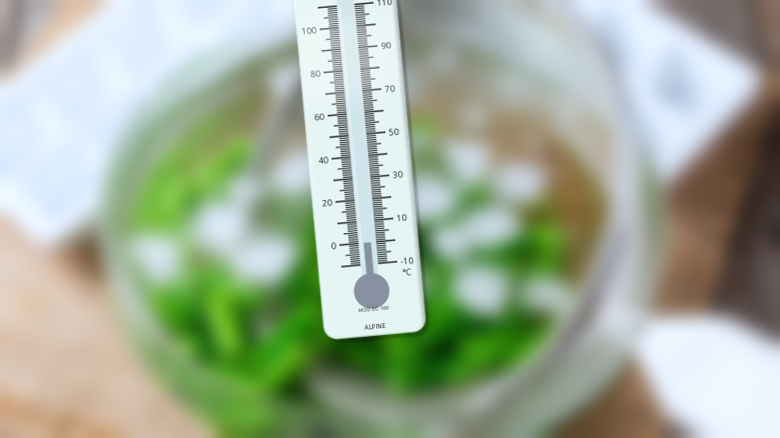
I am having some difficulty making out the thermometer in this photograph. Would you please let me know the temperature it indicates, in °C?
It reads 0 °C
